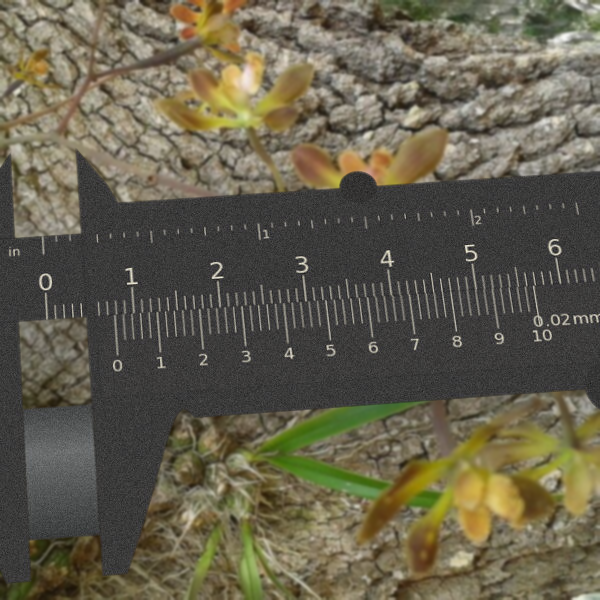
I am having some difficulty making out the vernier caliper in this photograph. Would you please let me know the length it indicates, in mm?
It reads 7.8 mm
